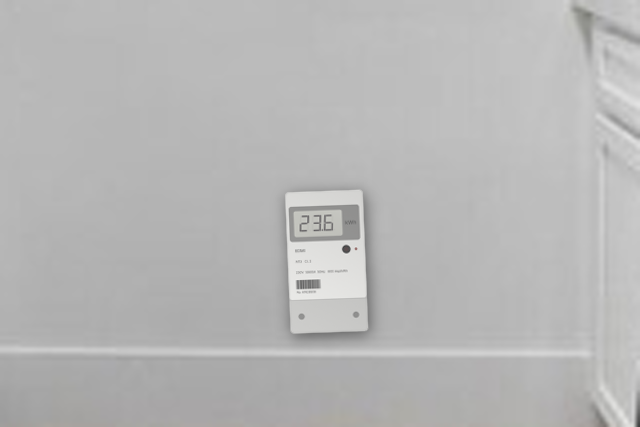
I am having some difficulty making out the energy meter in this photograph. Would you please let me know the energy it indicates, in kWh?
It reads 23.6 kWh
